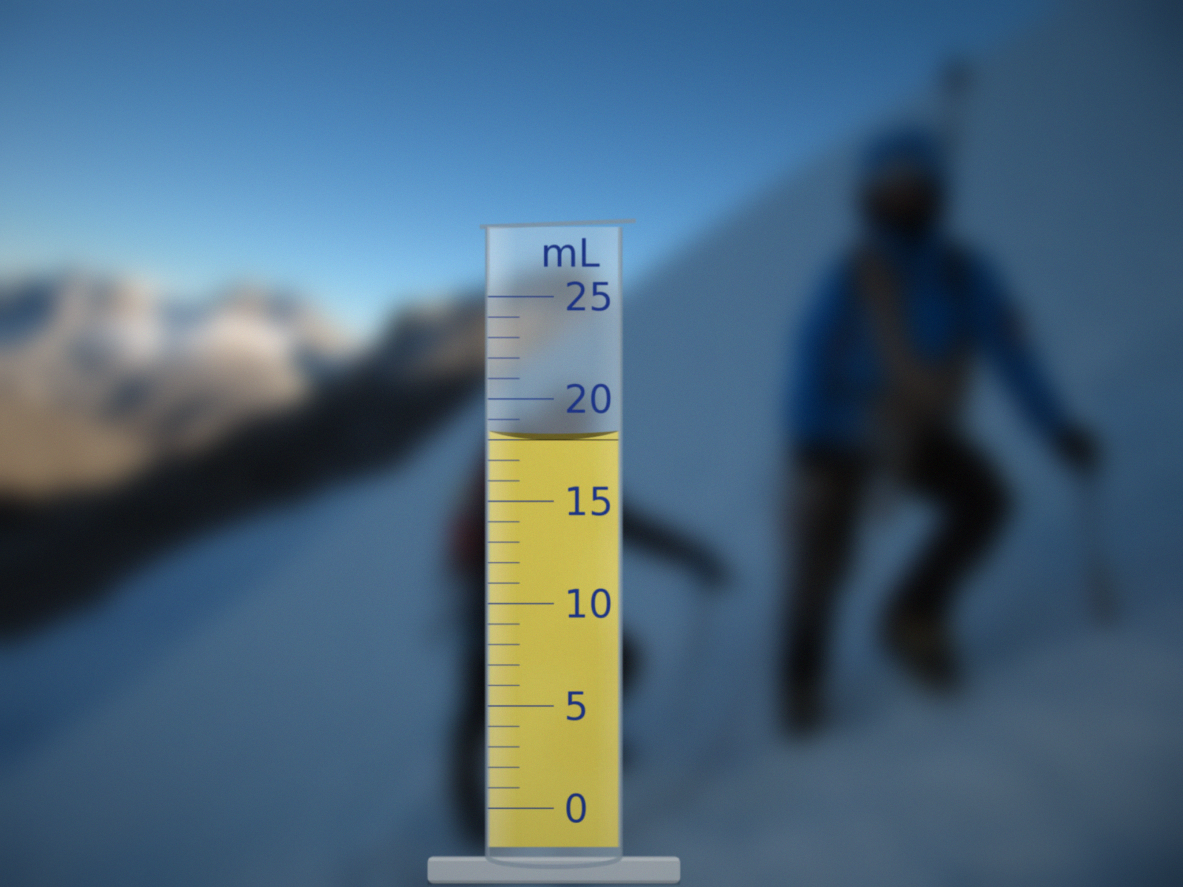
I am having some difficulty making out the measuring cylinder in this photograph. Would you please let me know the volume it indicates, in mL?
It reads 18 mL
